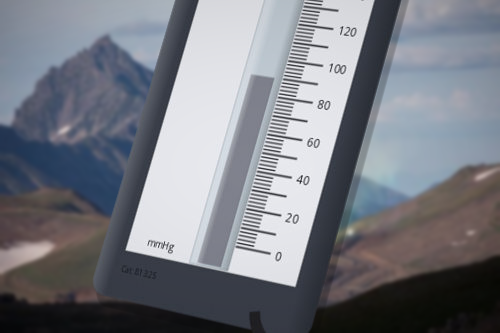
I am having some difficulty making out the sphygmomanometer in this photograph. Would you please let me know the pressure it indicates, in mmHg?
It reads 90 mmHg
